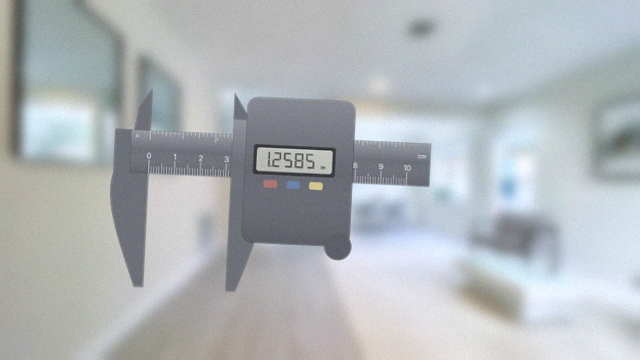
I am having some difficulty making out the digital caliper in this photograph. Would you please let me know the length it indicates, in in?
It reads 1.2585 in
